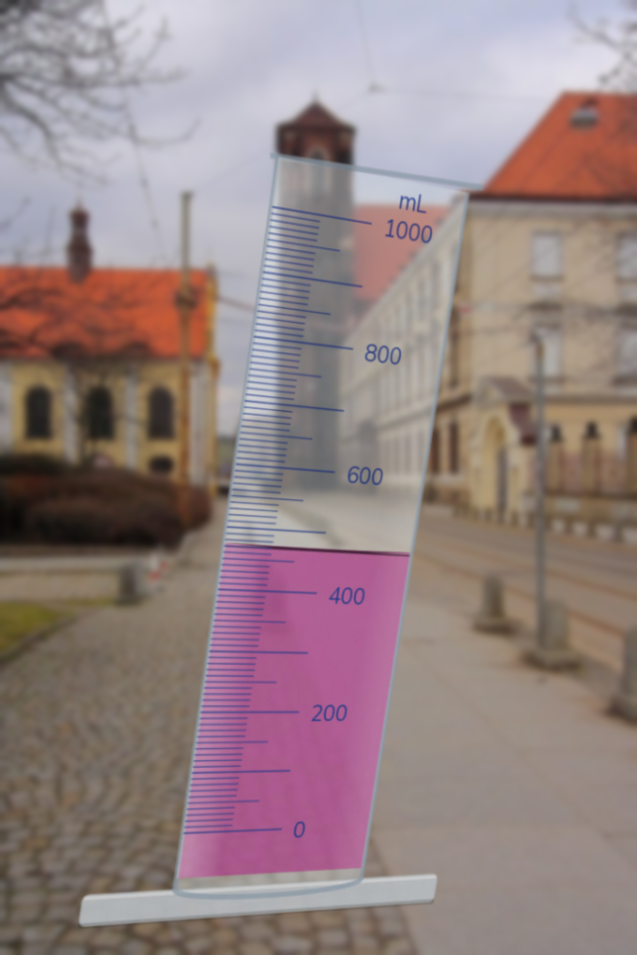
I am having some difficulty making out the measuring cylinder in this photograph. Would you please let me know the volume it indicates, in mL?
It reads 470 mL
